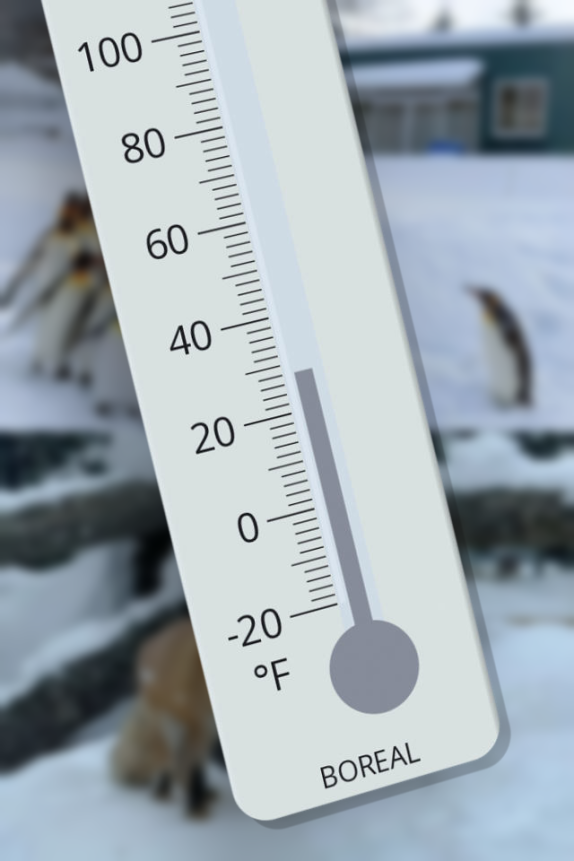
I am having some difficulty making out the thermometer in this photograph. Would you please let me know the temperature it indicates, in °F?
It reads 28 °F
